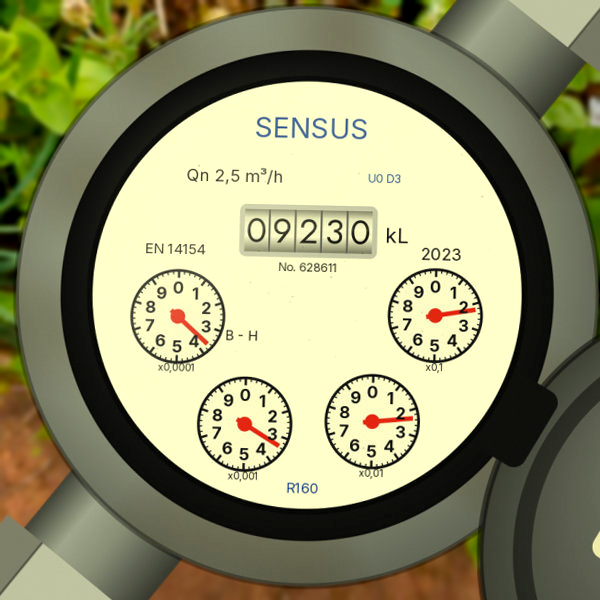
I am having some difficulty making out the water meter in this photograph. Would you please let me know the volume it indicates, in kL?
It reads 9230.2233 kL
